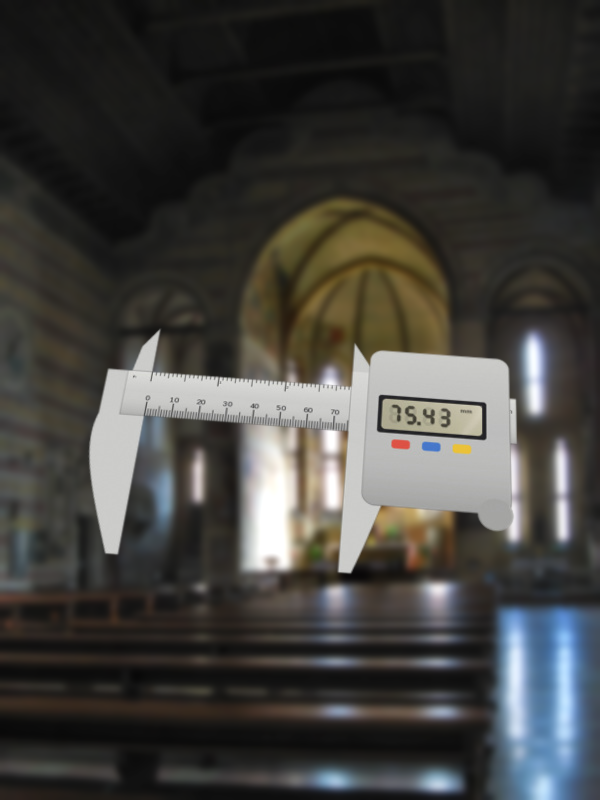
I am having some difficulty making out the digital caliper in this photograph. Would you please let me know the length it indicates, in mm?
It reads 75.43 mm
